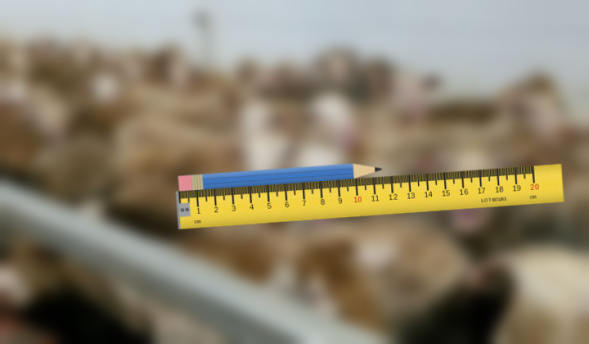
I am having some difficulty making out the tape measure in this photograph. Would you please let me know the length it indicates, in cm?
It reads 11.5 cm
